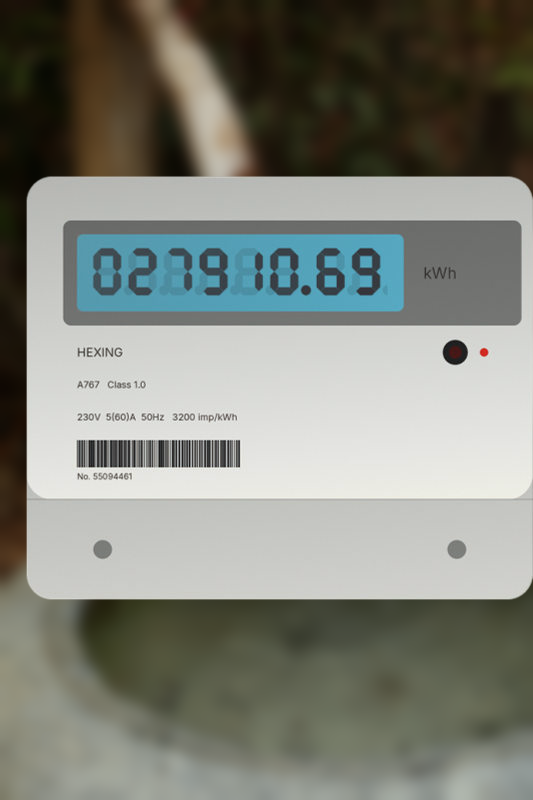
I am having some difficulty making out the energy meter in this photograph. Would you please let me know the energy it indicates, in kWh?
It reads 27910.69 kWh
